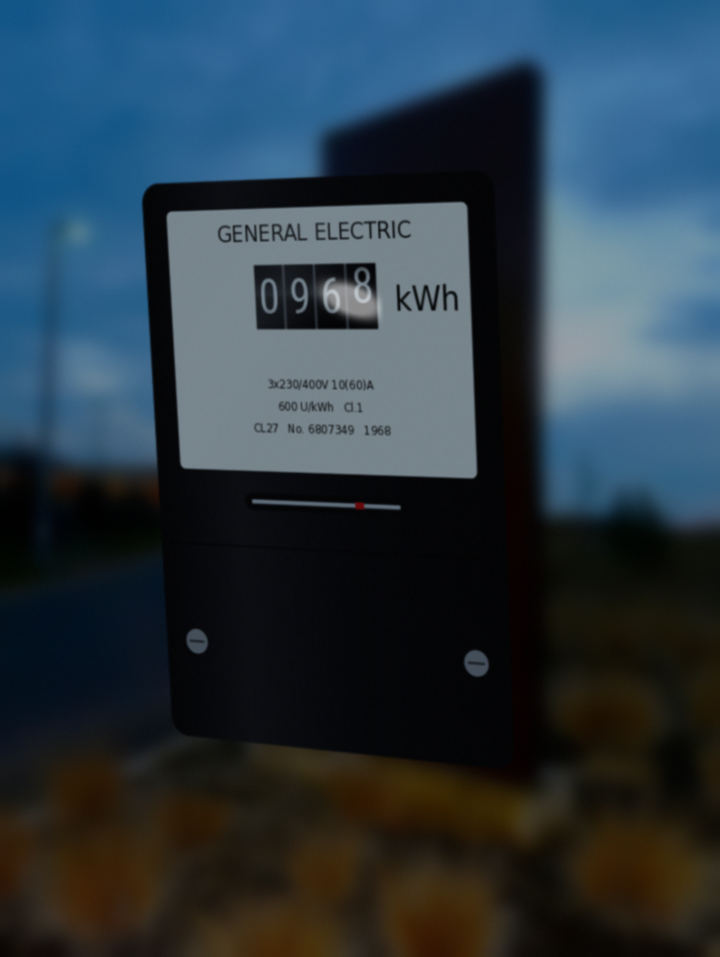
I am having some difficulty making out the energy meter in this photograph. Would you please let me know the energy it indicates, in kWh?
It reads 968 kWh
